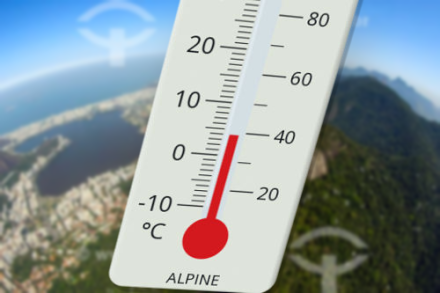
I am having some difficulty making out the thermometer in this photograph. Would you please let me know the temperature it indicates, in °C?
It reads 4 °C
